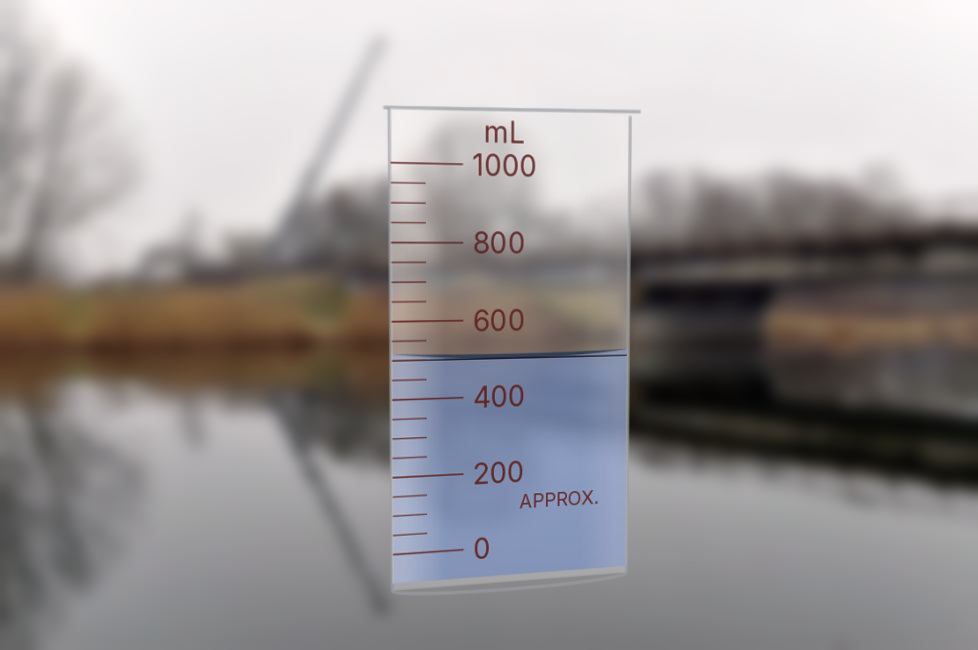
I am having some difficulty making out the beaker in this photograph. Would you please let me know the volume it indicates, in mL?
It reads 500 mL
